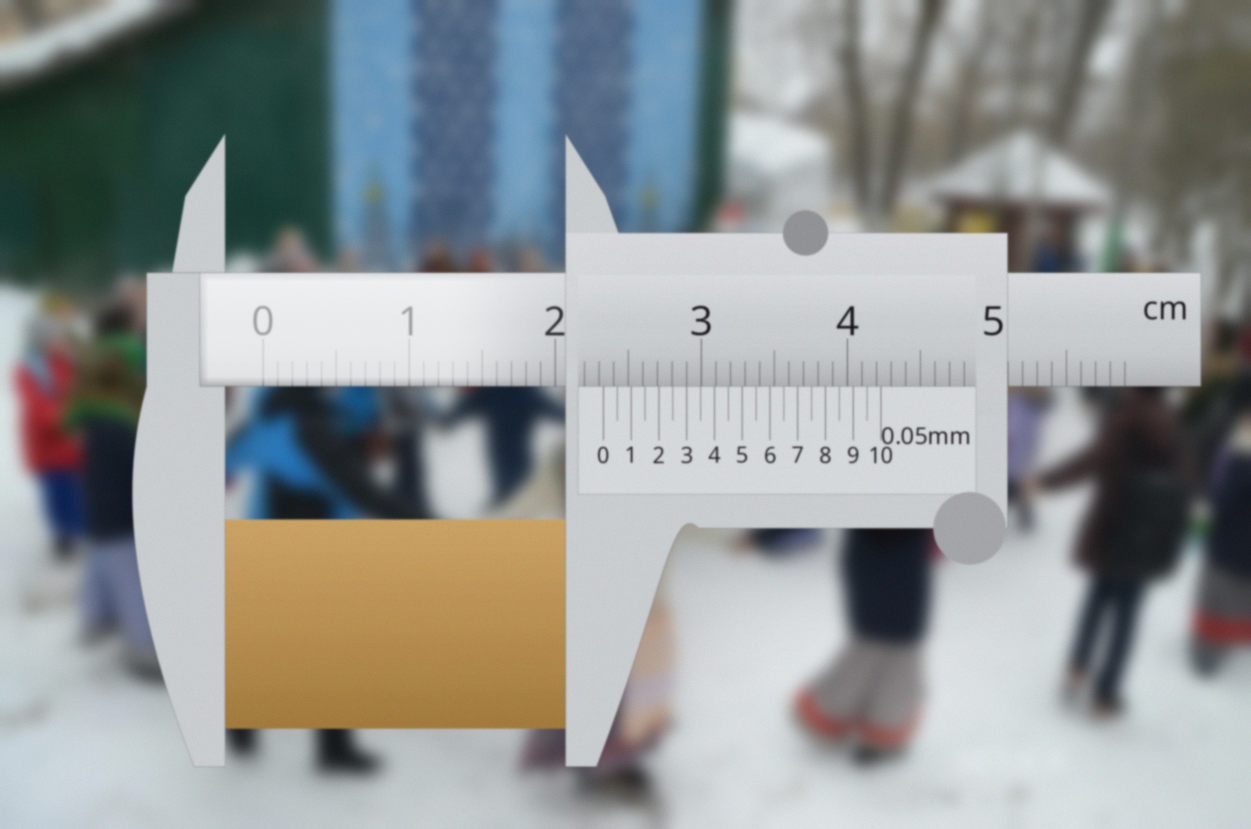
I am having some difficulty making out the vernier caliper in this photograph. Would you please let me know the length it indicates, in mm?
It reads 23.3 mm
